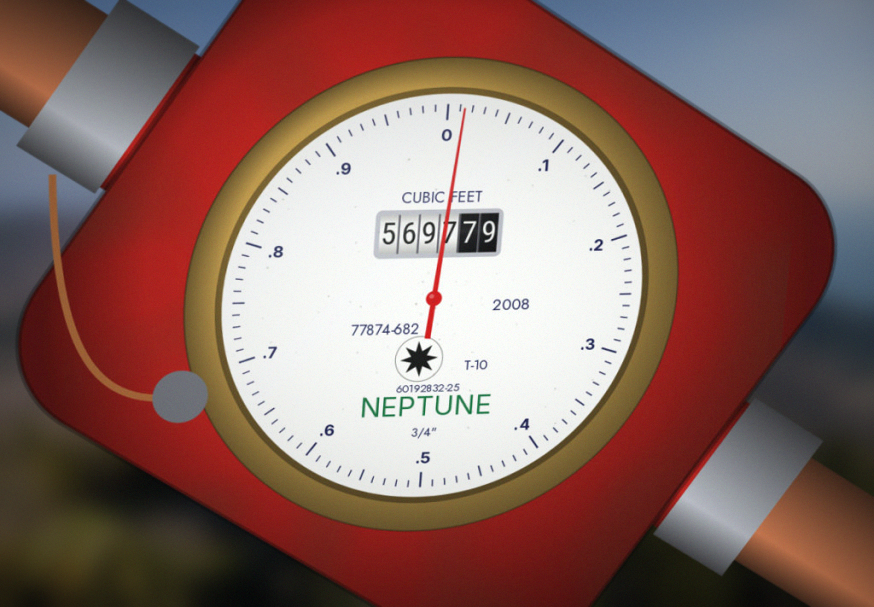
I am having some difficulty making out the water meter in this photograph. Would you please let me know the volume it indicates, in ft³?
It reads 569779.01 ft³
